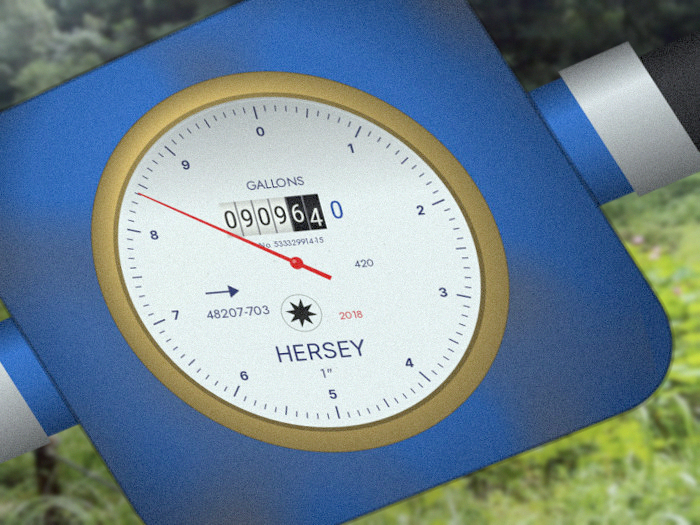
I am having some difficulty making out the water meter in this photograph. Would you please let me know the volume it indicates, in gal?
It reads 909638.4 gal
